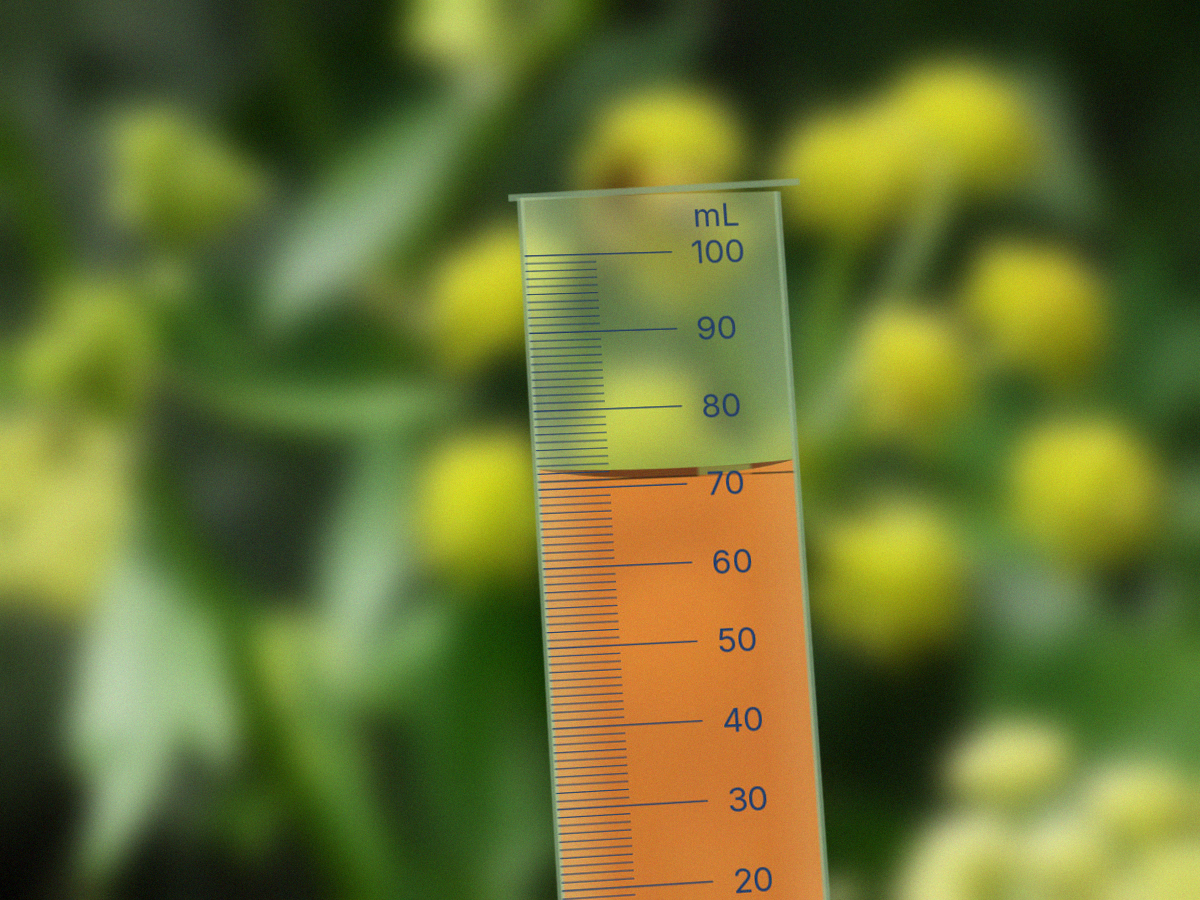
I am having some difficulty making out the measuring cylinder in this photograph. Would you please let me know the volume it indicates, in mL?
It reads 71 mL
